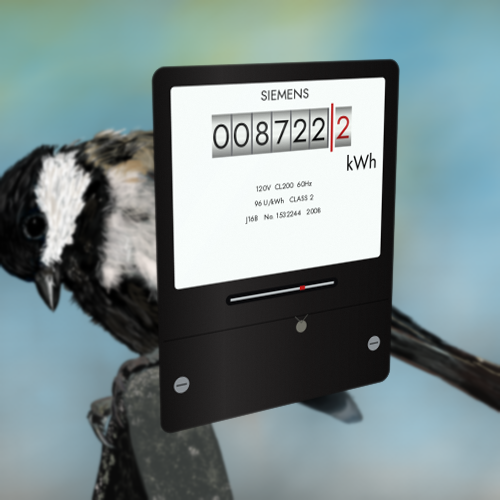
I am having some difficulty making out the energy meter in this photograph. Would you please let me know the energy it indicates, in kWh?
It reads 8722.2 kWh
